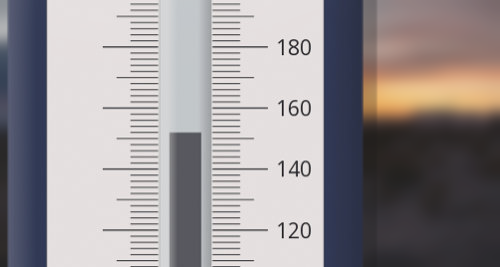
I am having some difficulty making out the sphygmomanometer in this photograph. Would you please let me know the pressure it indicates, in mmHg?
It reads 152 mmHg
